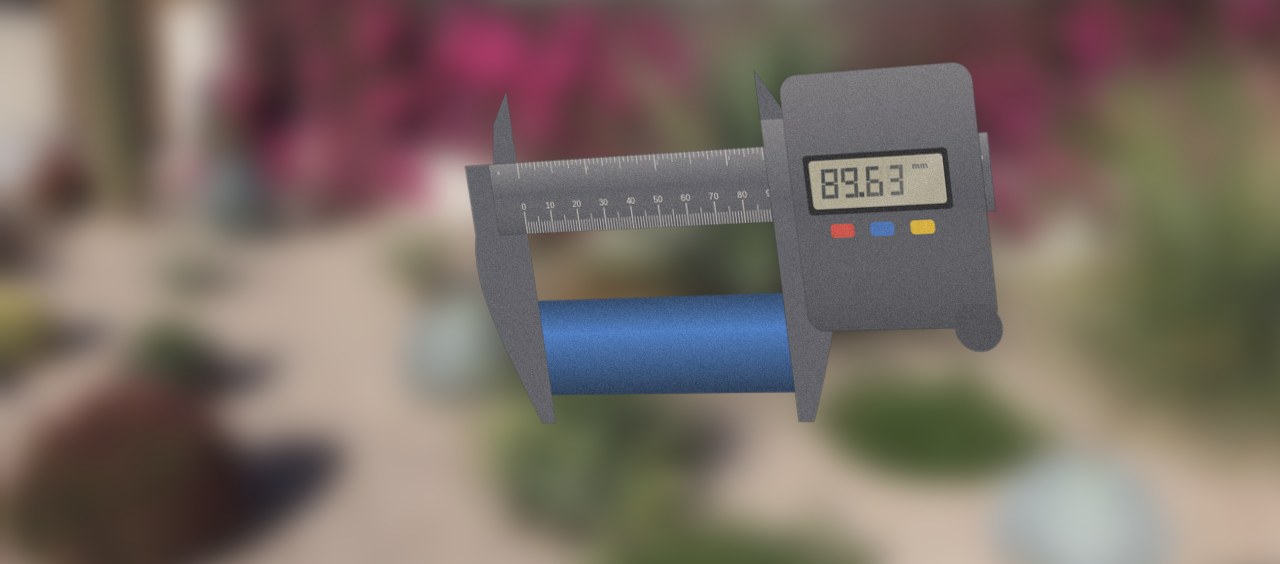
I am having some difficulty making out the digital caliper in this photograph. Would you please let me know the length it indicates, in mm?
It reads 89.63 mm
